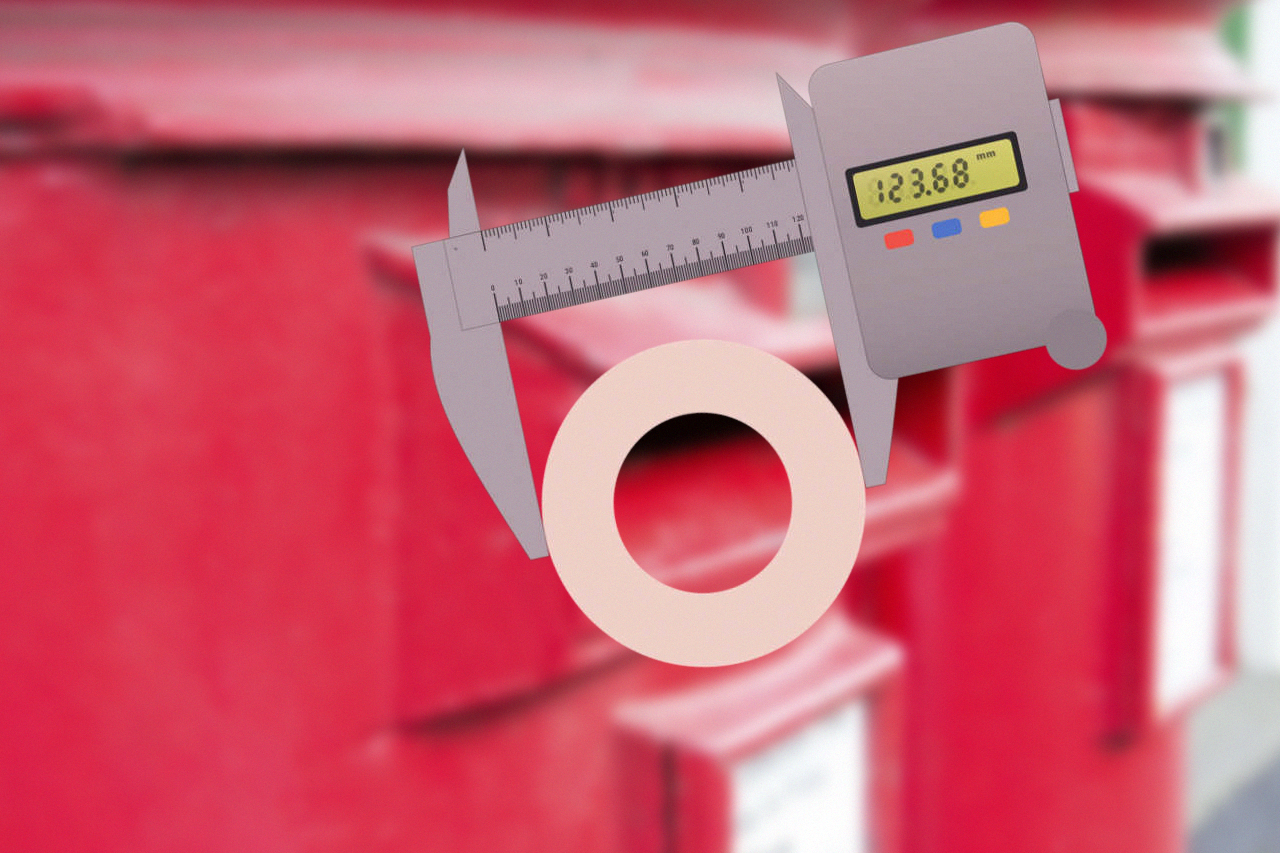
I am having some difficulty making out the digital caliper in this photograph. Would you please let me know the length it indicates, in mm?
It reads 123.68 mm
